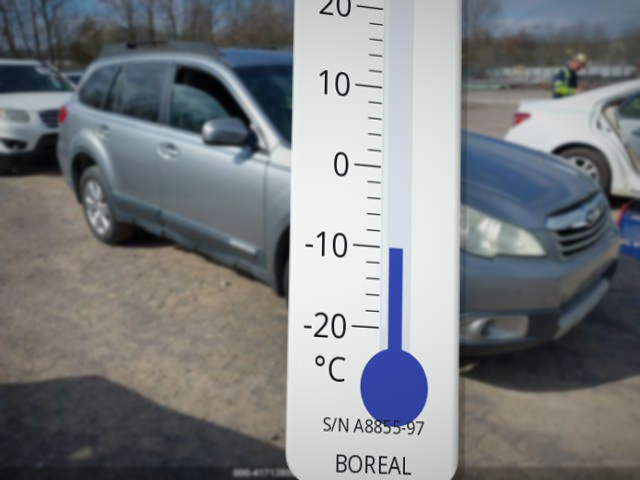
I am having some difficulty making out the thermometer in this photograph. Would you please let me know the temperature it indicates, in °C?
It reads -10 °C
